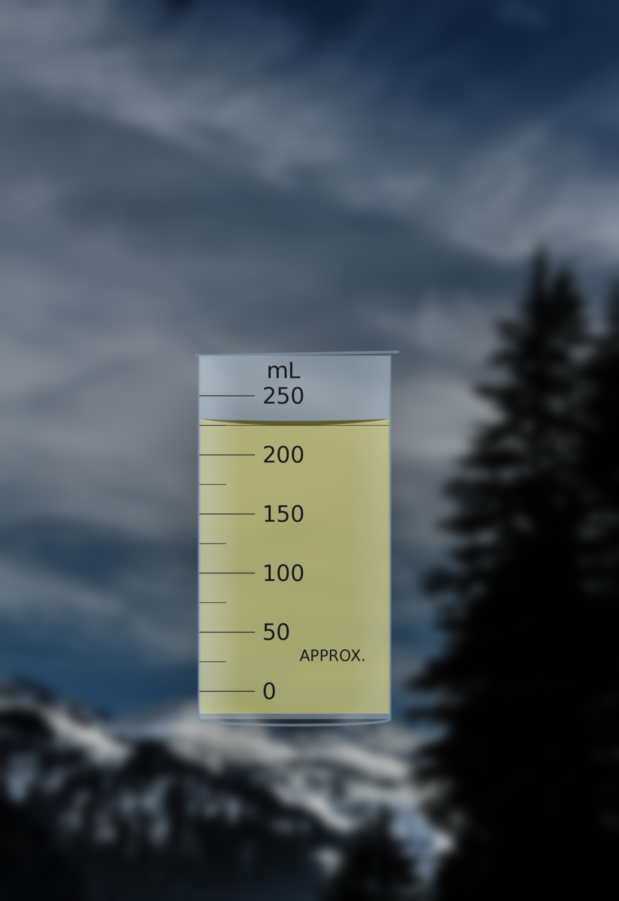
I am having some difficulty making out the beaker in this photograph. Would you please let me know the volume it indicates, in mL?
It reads 225 mL
